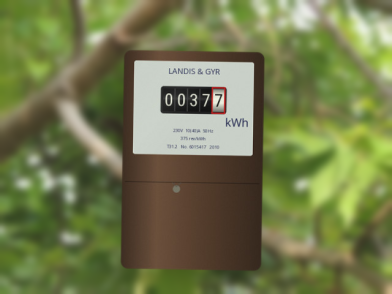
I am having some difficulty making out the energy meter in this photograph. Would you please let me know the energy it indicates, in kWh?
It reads 37.7 kWh
